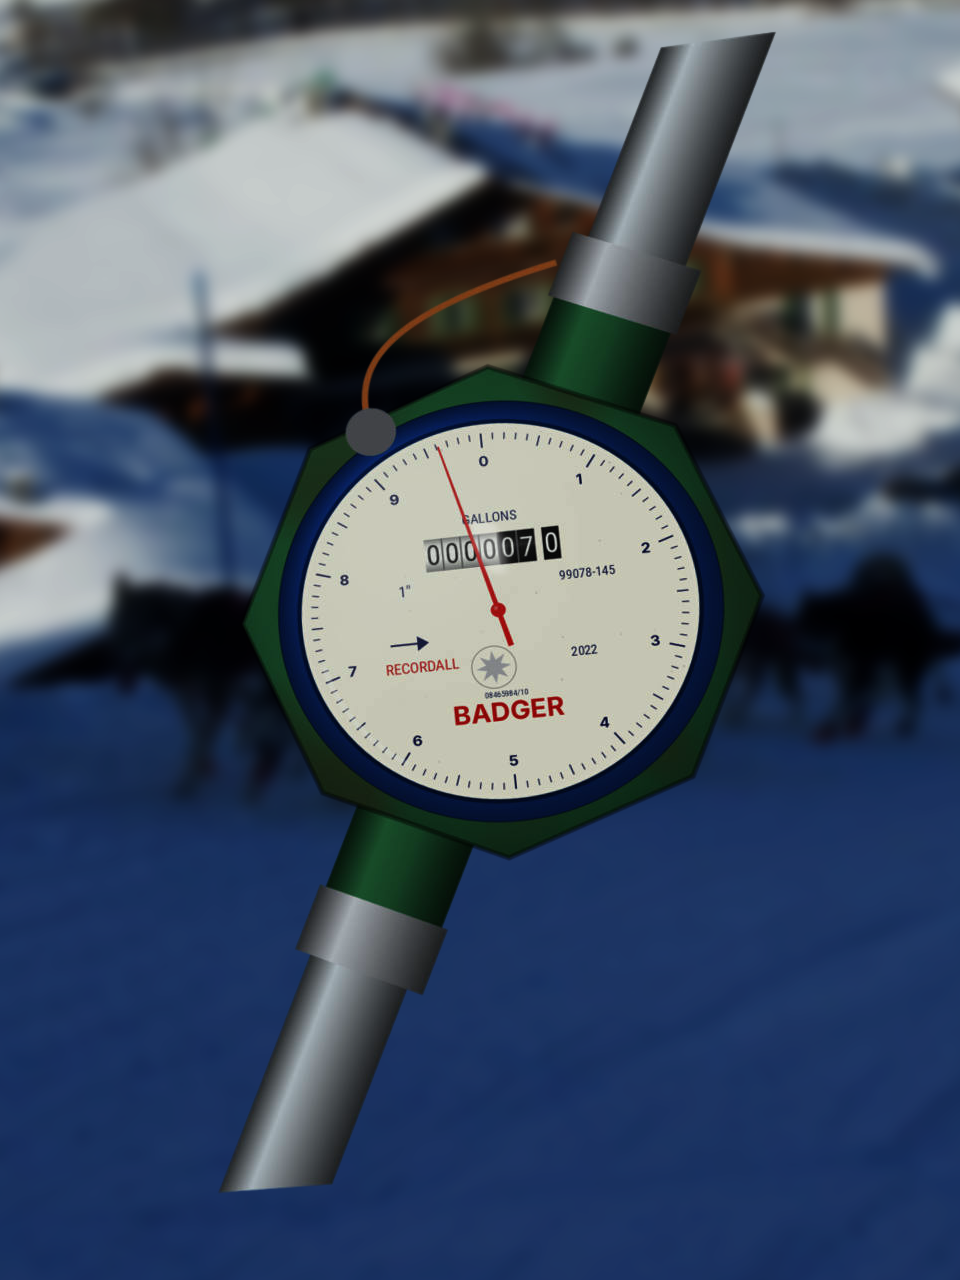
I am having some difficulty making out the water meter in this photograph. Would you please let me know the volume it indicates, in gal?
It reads 69.6 gal
